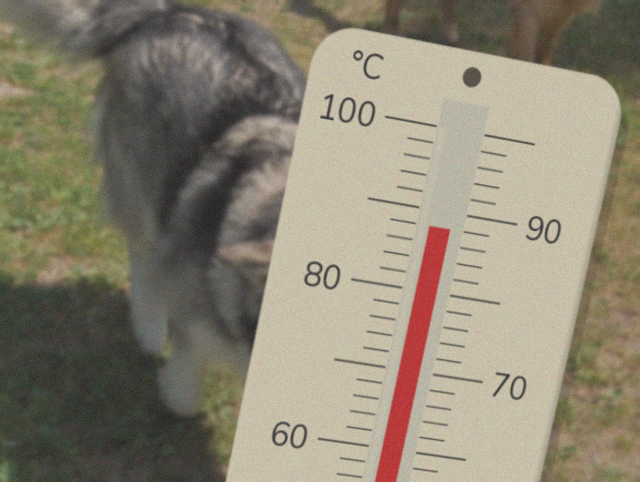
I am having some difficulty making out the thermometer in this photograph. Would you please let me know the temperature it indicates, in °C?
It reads 88 °C
